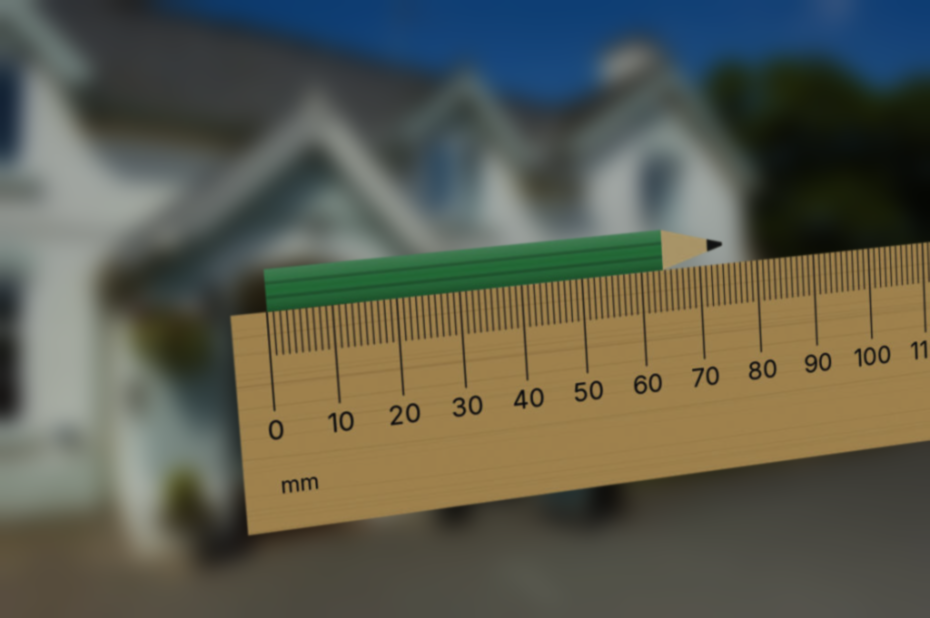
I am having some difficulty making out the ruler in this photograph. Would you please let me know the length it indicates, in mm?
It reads 74 mm
